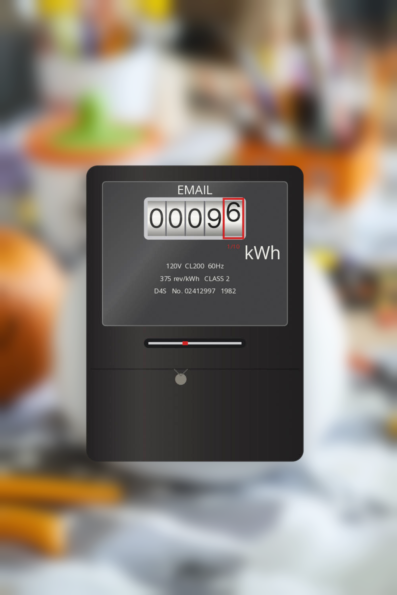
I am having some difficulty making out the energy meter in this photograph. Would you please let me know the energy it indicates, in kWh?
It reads 9.6 kWh
